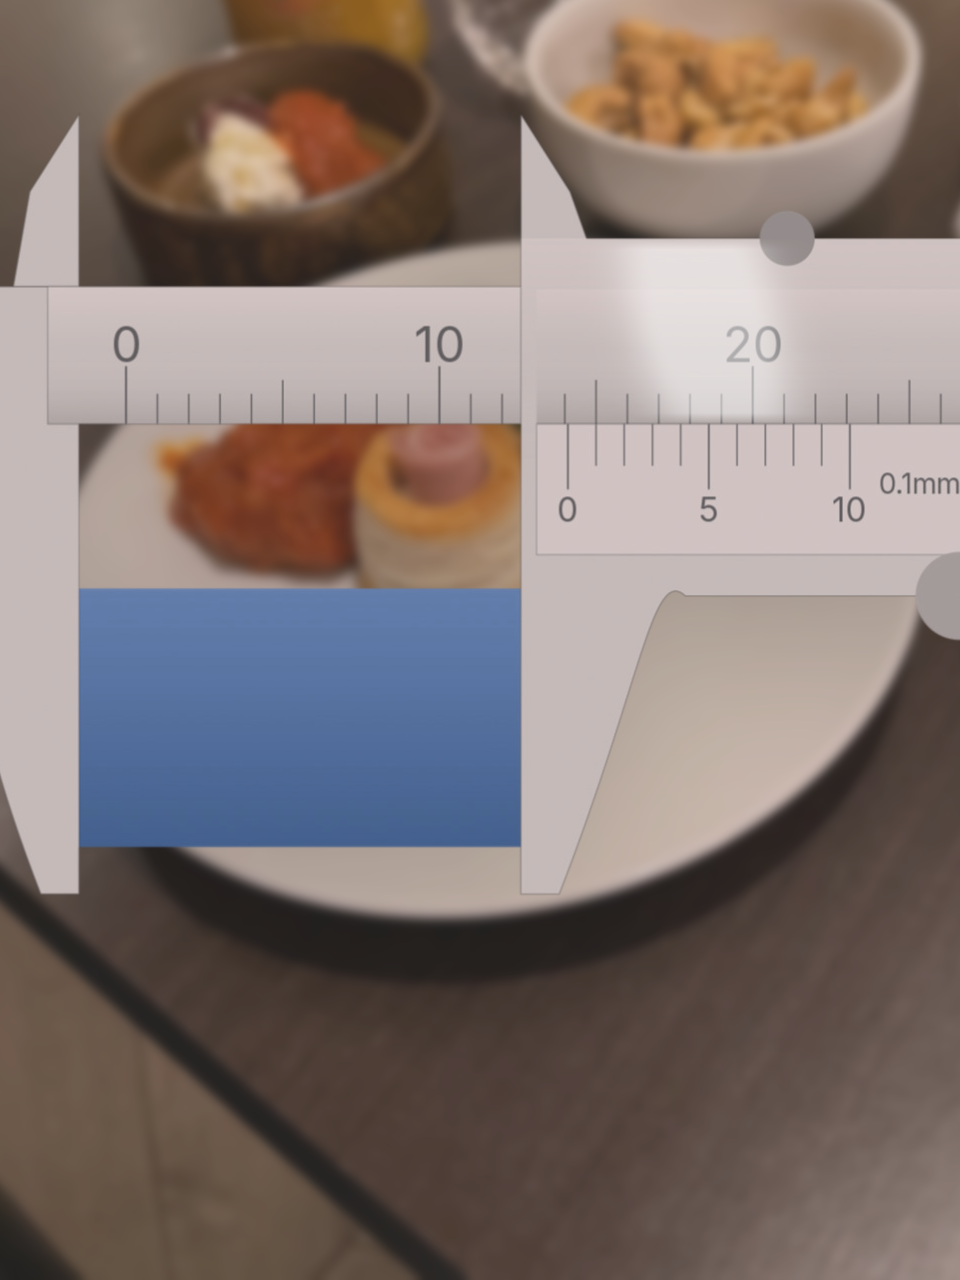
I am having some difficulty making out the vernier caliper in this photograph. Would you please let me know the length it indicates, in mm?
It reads 14.1 mm
